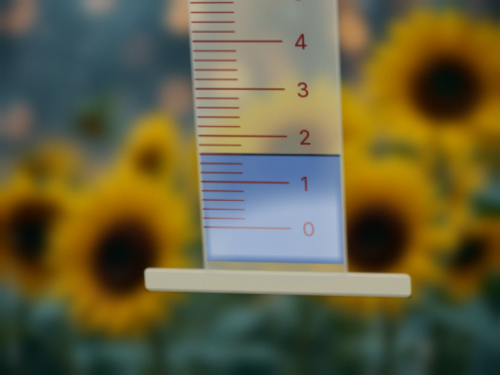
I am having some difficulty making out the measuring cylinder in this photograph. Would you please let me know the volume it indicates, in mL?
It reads 1.6 mL
